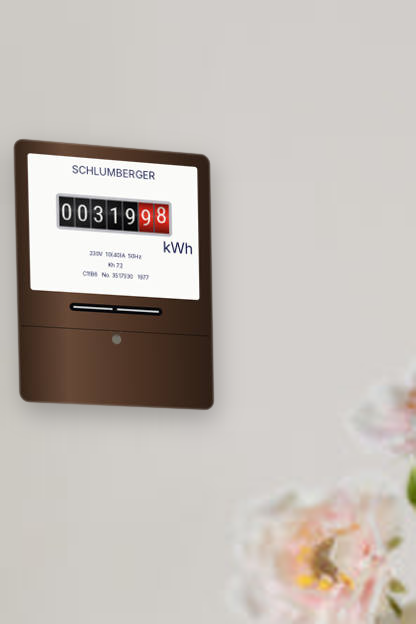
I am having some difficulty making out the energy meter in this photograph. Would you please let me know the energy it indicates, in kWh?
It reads 319.98 kWh
